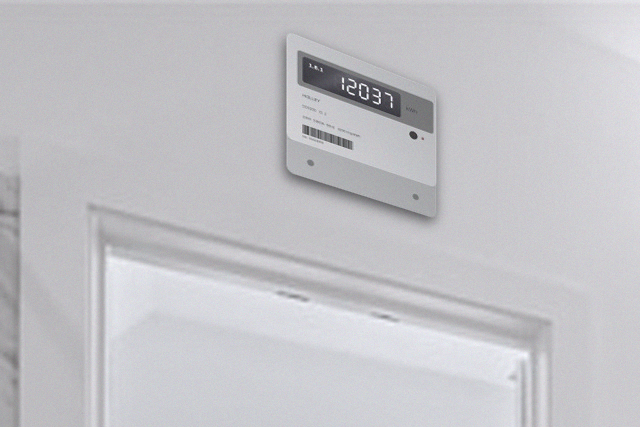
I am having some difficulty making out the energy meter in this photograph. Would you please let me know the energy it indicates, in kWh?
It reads 12037 kWh
